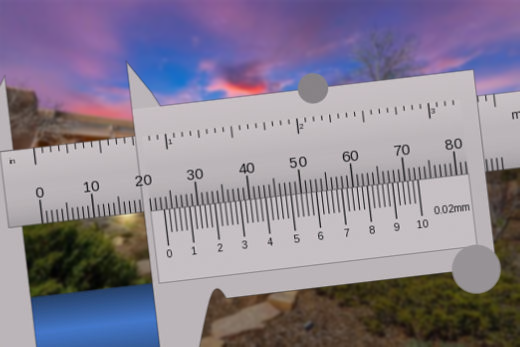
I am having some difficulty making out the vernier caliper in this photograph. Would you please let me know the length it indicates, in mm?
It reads 23.5 mm
